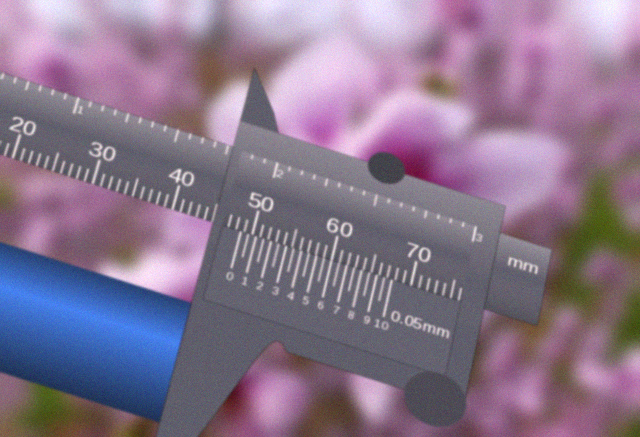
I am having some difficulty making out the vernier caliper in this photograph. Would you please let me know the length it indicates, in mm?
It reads 48.6 mm
